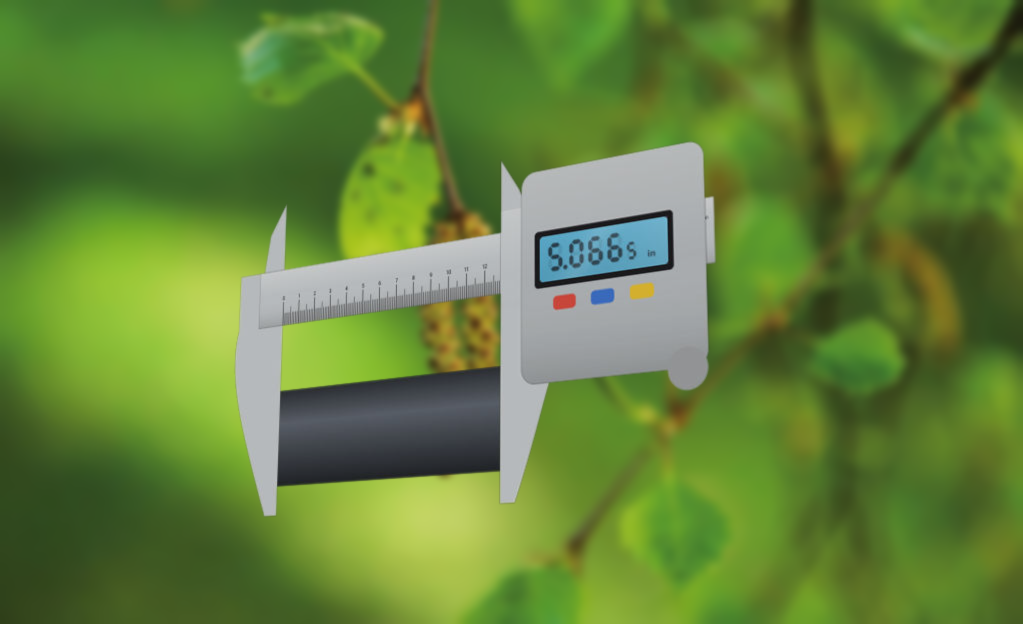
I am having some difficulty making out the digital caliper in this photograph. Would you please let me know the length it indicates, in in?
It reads 5.0665 in
